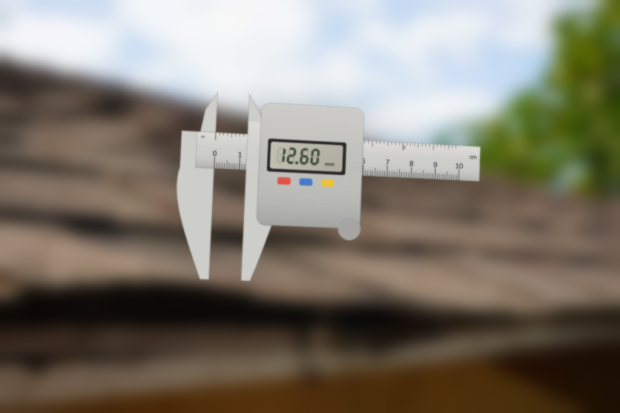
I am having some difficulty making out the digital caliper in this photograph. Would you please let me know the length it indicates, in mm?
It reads 12.60 mm
